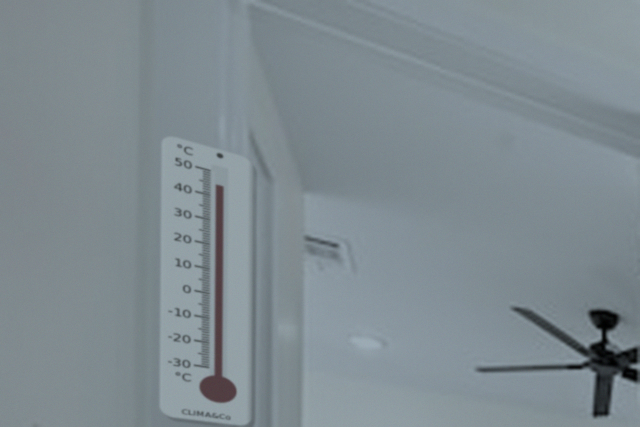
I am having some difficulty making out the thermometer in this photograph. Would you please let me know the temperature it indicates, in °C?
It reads 45 °C
